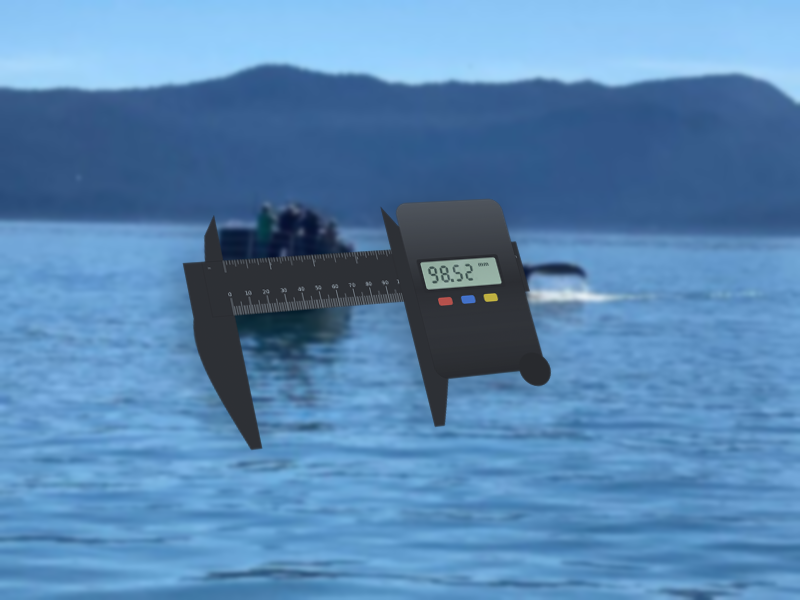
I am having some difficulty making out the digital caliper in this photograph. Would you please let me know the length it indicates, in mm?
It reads 98.52 mm
